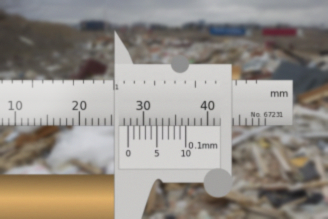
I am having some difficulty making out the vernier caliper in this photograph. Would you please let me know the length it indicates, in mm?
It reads 27.6 mm
